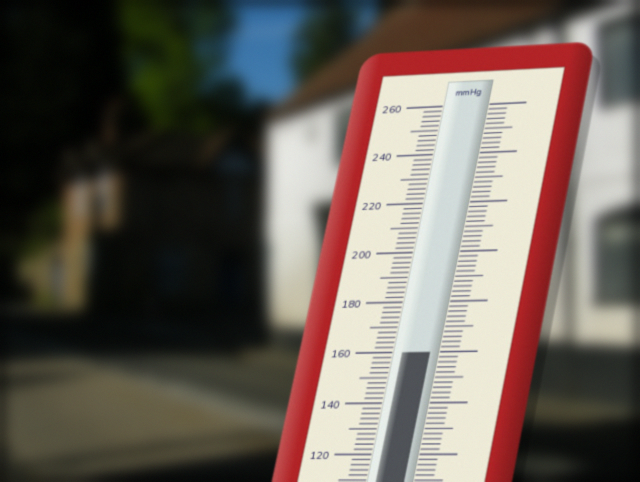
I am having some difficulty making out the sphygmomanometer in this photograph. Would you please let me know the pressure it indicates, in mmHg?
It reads 160 mmHg
